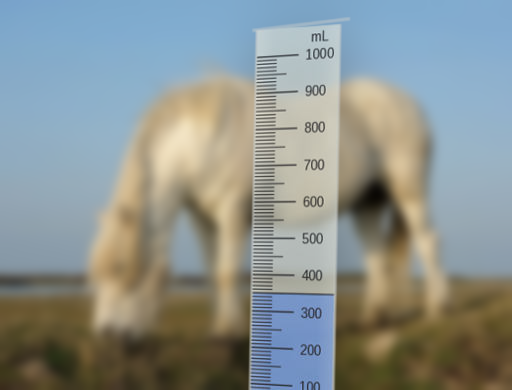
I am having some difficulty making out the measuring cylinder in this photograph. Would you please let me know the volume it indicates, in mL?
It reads 350 mL
